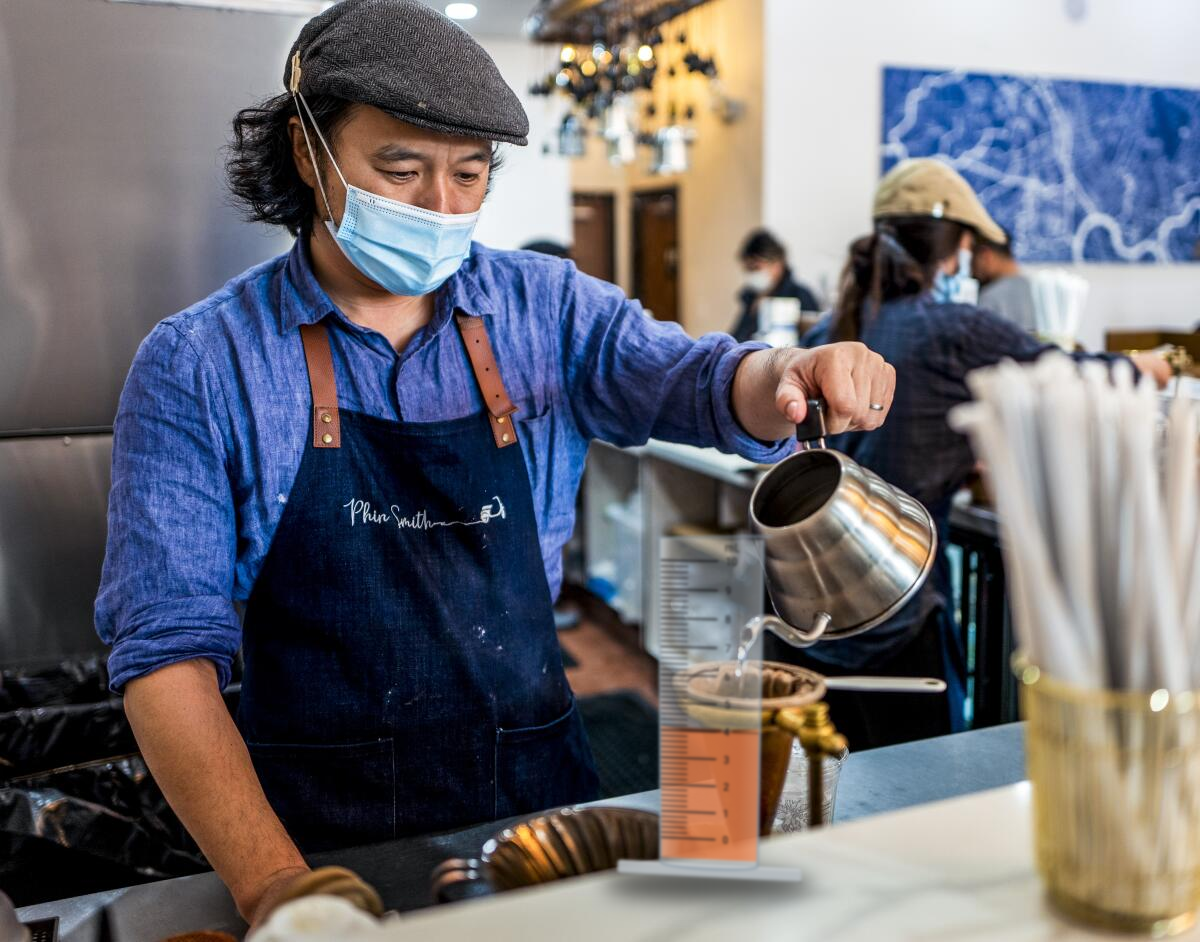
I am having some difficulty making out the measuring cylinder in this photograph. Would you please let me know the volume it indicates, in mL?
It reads 4 mL
